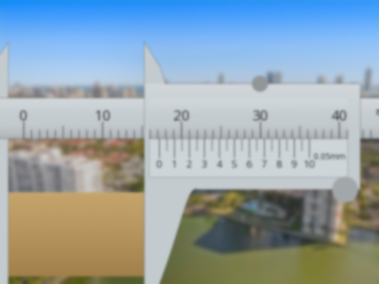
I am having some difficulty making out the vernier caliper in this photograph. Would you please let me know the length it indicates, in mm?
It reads 17.2 mm
